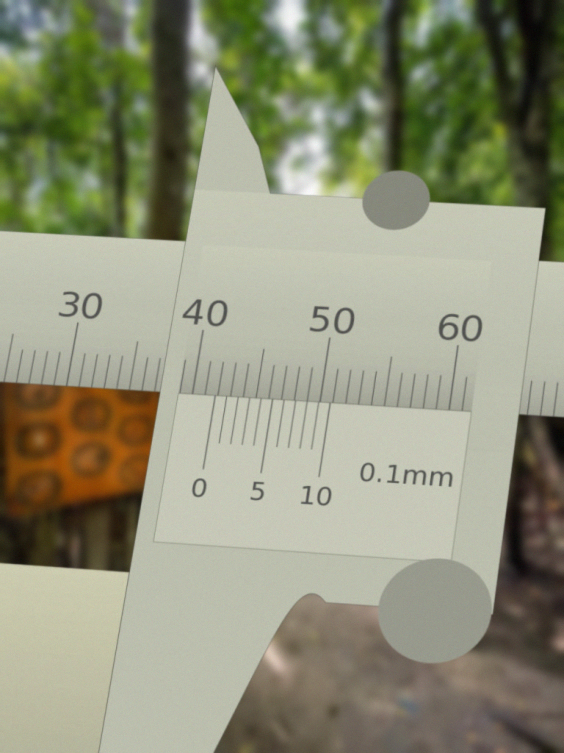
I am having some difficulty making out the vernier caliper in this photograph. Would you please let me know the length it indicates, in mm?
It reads 41.8 mm
